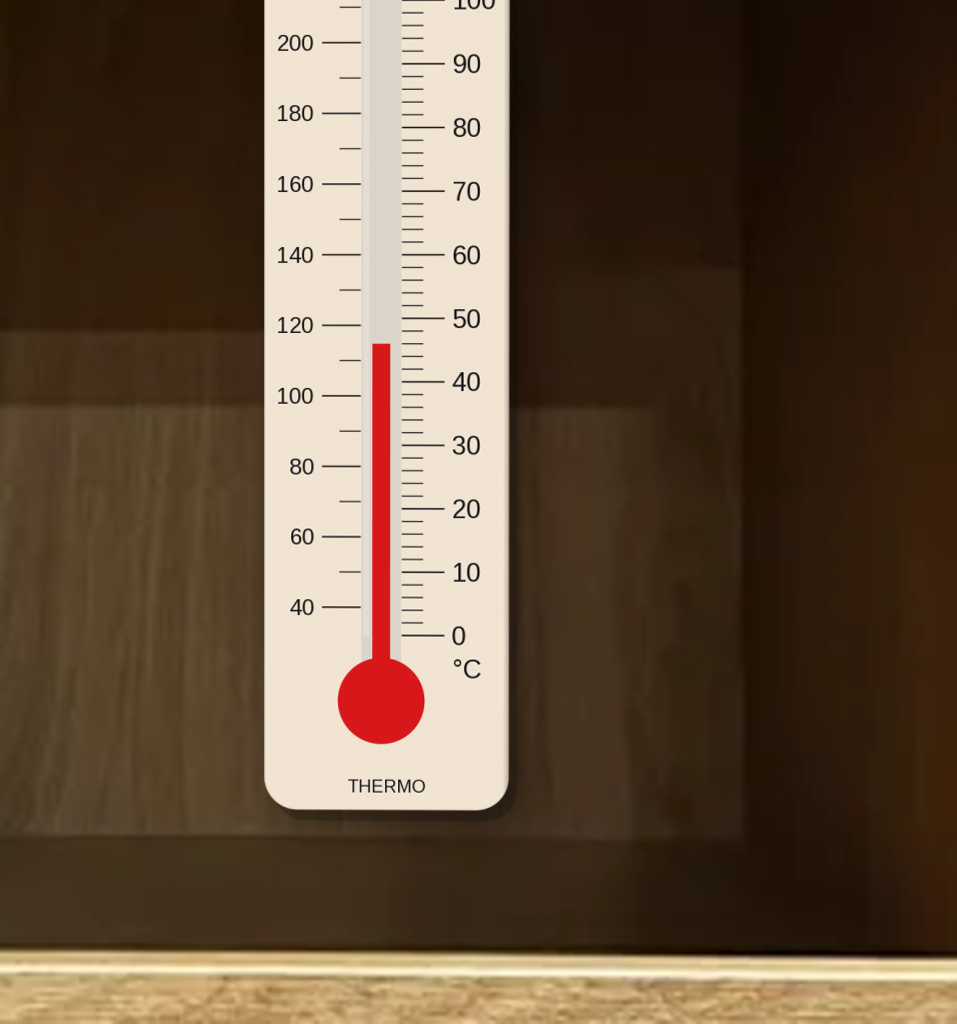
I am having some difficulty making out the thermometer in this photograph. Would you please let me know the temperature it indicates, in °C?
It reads 46 °C
